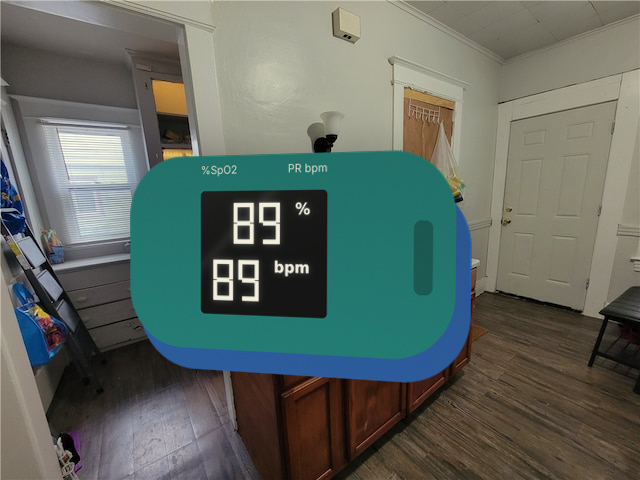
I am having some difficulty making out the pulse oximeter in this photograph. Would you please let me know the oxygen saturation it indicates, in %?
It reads 89 %
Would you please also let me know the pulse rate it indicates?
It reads 89 bpm
